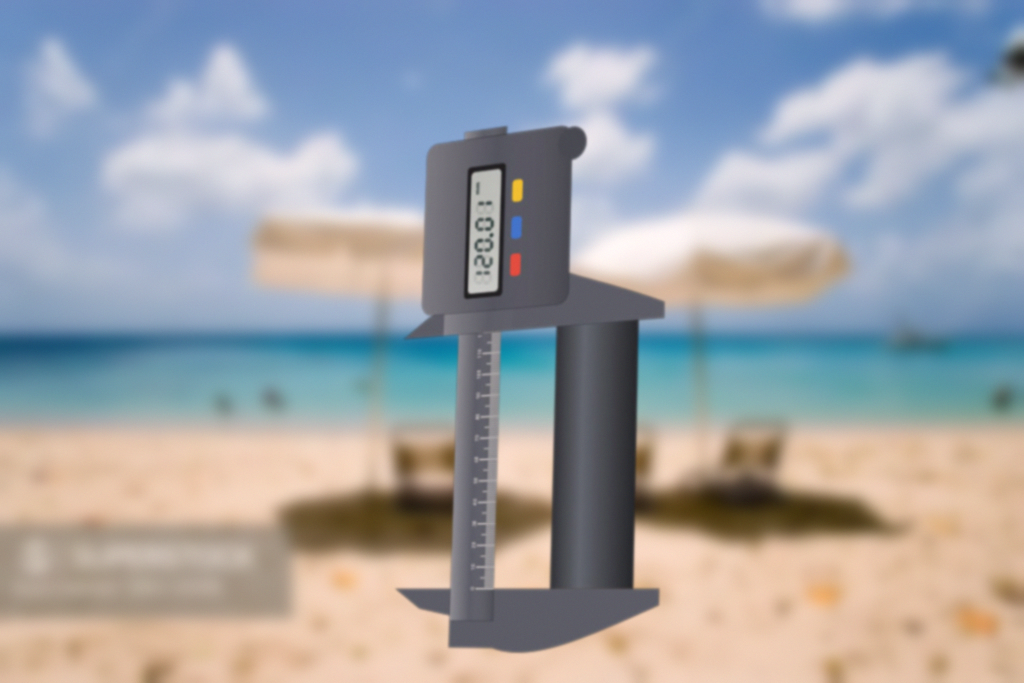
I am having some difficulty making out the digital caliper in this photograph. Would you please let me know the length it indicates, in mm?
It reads 120.01 mm
